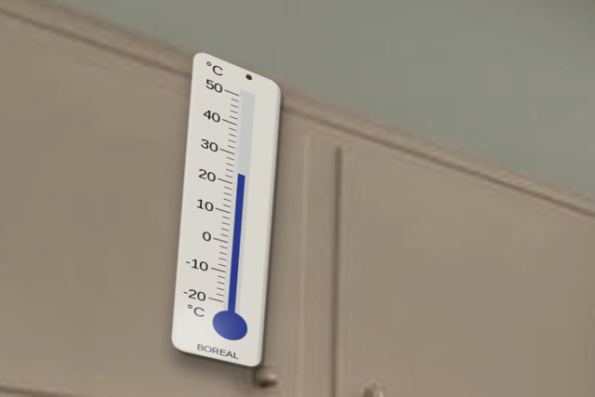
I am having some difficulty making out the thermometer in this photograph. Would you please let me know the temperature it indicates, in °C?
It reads 24 °C
